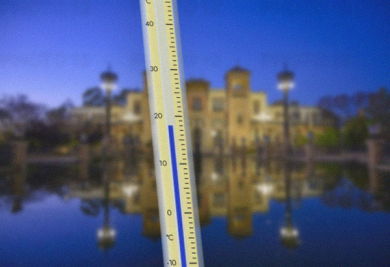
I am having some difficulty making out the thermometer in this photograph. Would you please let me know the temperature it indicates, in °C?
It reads 18 °C
